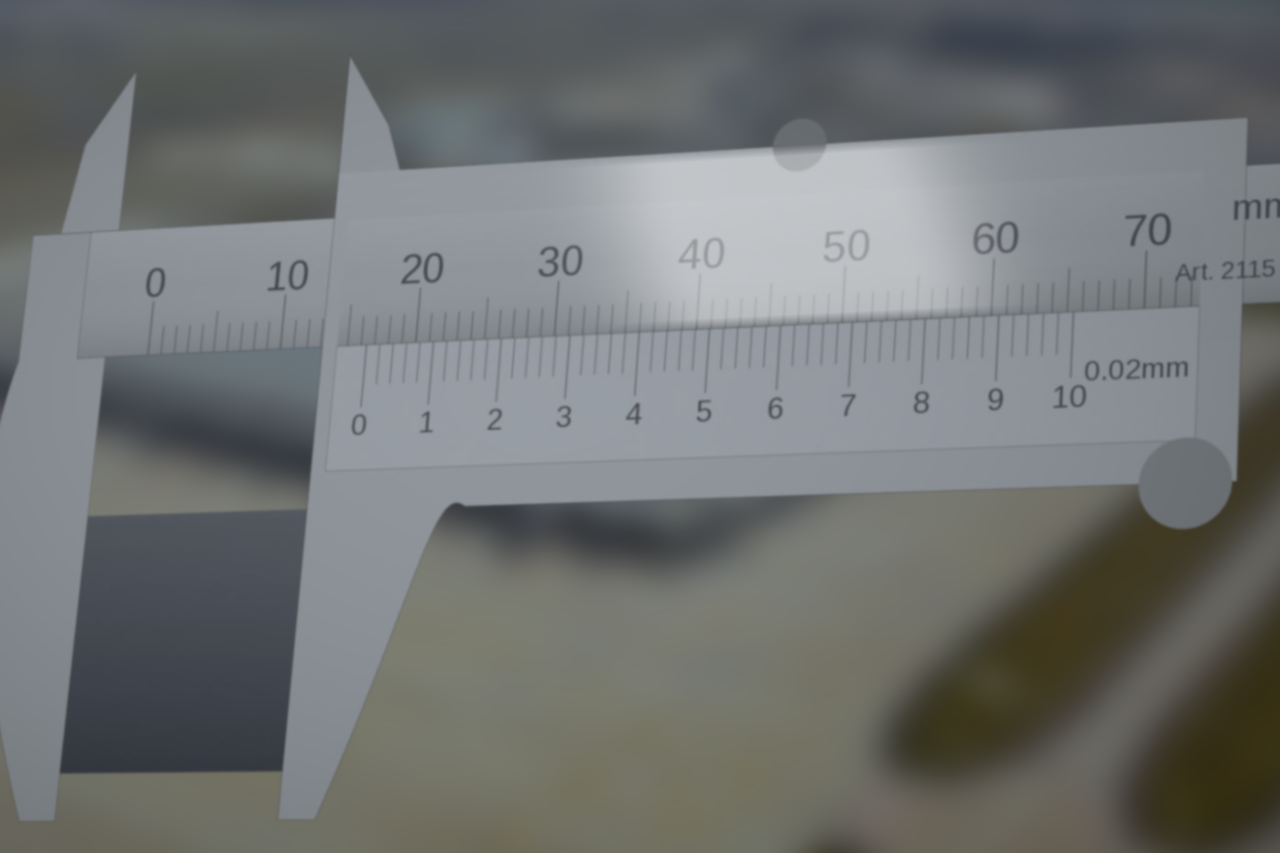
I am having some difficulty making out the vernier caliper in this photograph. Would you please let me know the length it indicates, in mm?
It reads 16.4 mm
